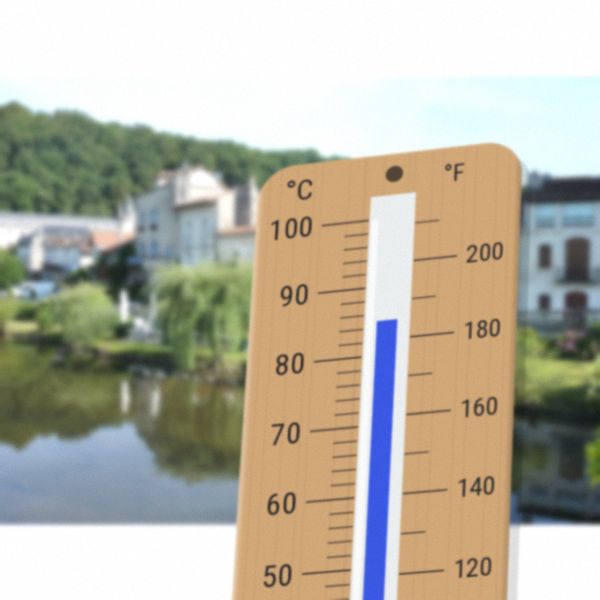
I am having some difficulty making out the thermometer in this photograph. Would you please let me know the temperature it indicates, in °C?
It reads 85 °C
